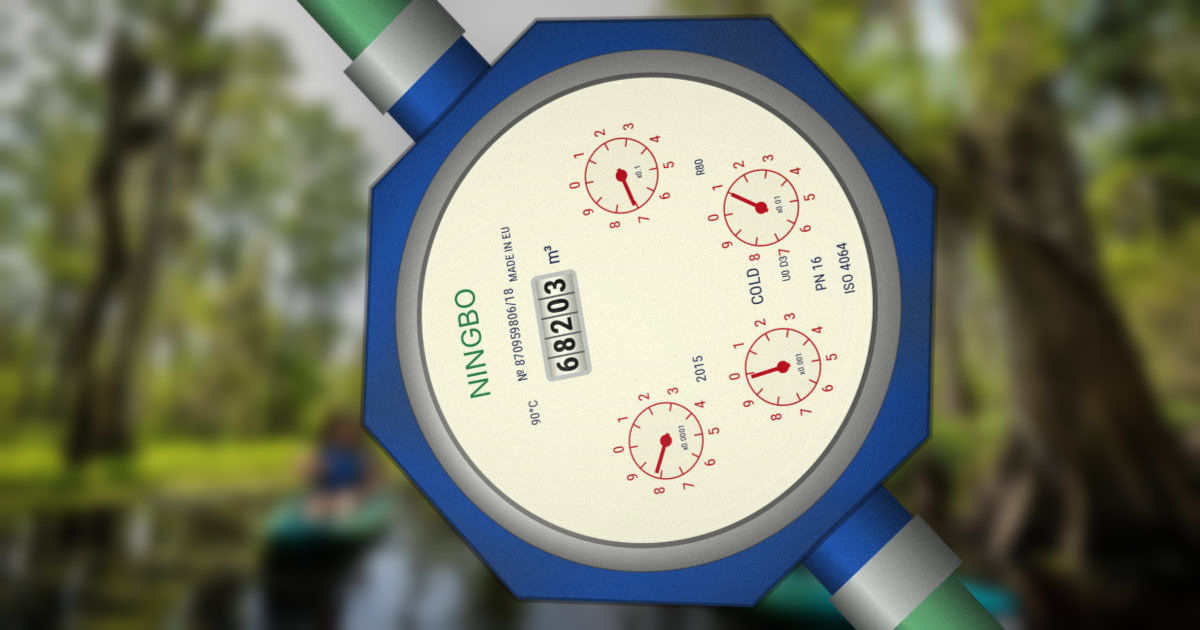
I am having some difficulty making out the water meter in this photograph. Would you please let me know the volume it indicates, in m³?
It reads 68203.7098 m³
